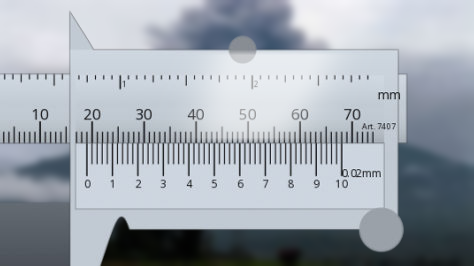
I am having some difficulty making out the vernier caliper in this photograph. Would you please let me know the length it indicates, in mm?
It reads 19.0 mm
